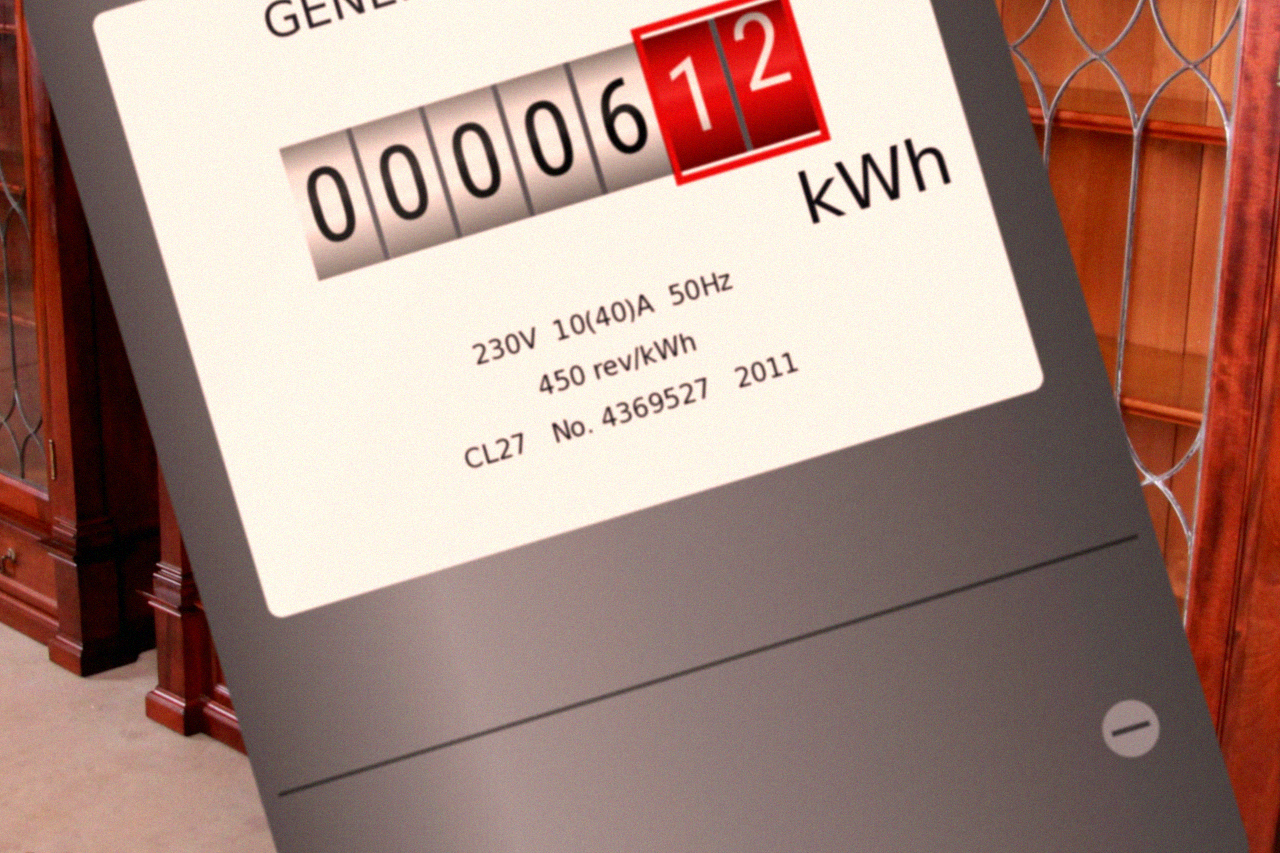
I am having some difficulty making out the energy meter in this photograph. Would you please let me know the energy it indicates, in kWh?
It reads 6.12 kWh
